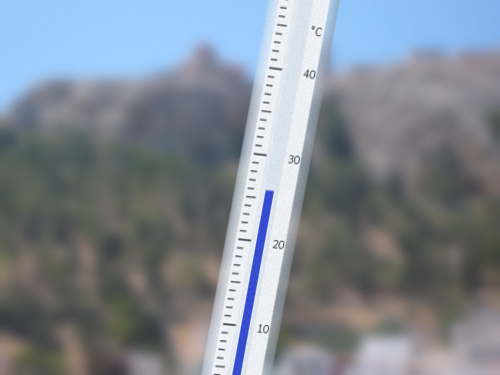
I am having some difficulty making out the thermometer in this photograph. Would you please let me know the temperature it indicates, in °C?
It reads 26 °C
